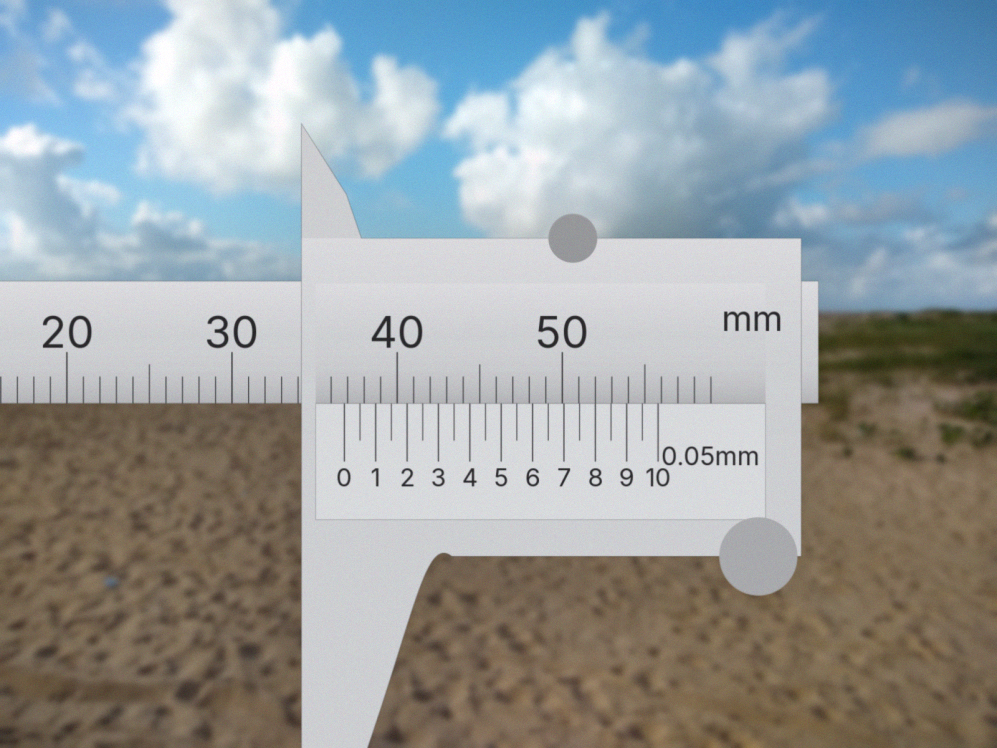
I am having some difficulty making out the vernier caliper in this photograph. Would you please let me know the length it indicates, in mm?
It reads 36.8 mm
